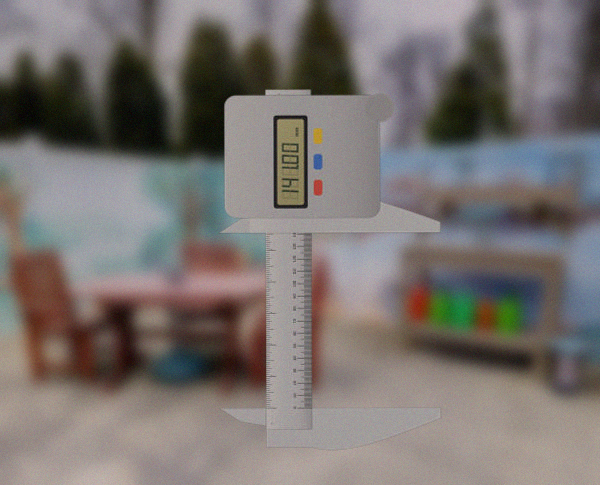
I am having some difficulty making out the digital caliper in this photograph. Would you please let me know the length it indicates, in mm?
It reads 141.00 mm
